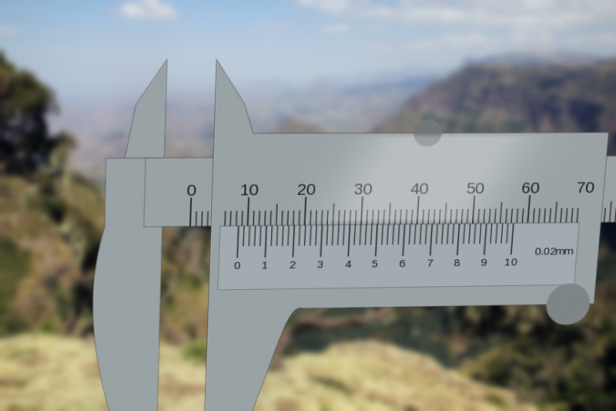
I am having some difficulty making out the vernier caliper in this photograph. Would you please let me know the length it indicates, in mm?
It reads 8.4 mm
